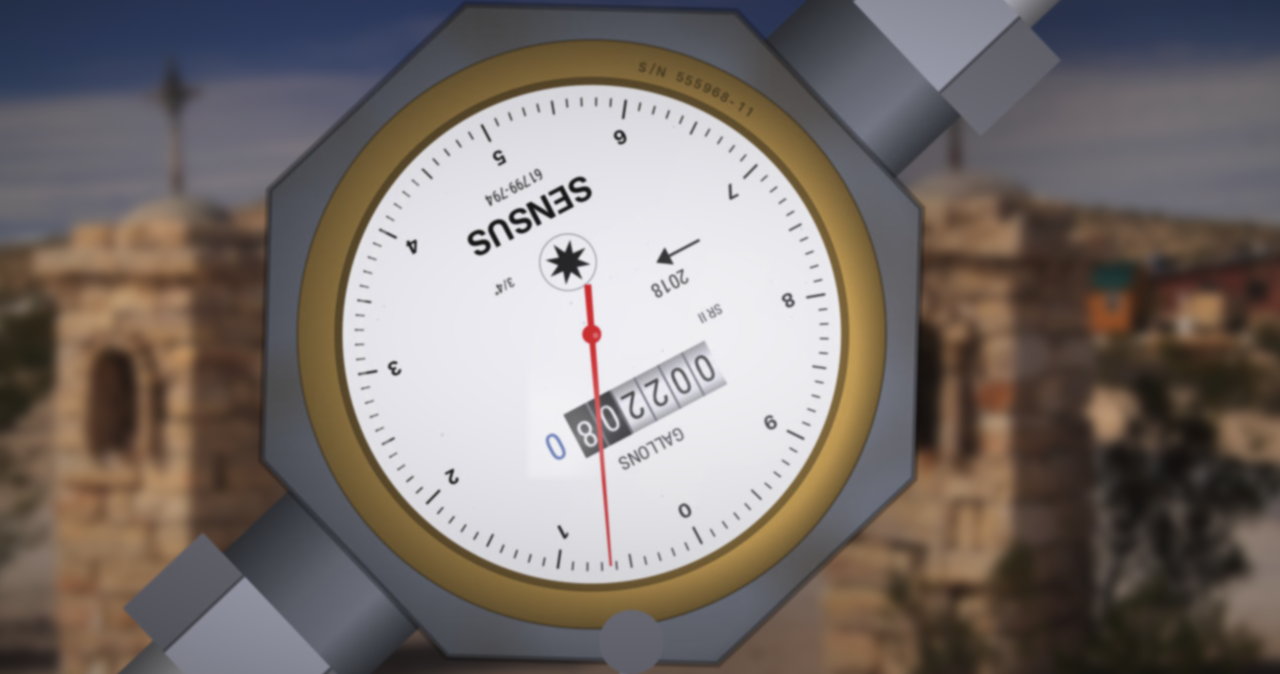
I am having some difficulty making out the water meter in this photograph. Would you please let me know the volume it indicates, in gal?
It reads 22080.6 gal
